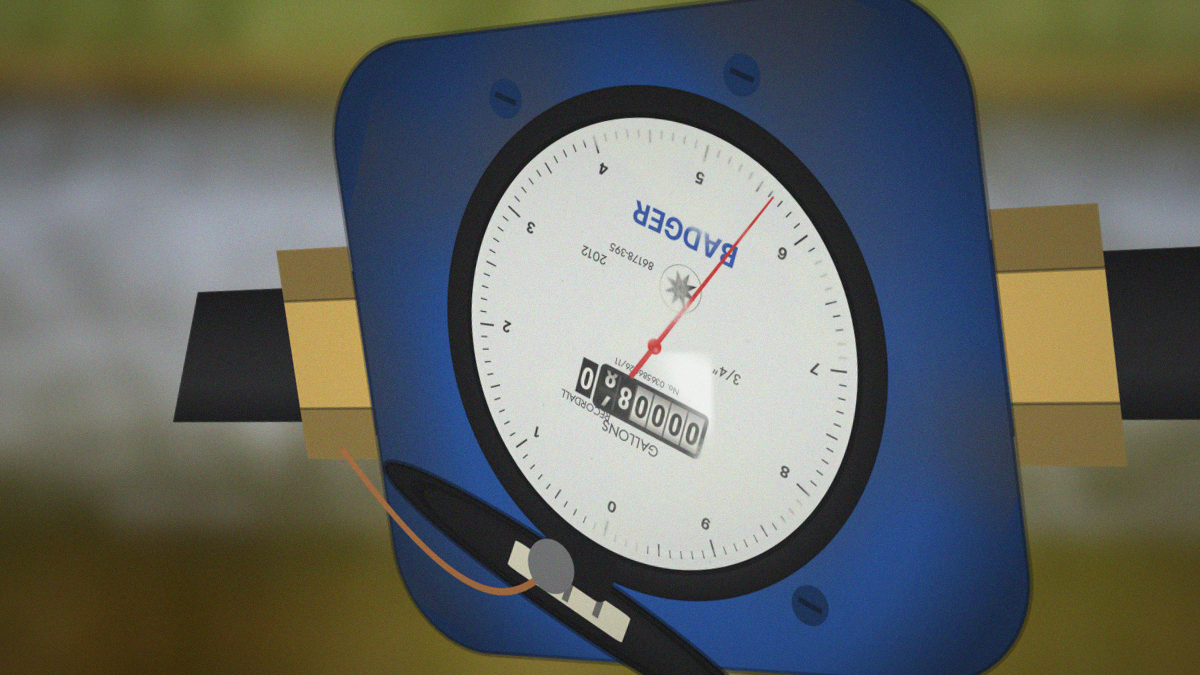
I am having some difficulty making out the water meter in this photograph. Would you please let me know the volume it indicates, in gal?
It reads 875.6 gal
